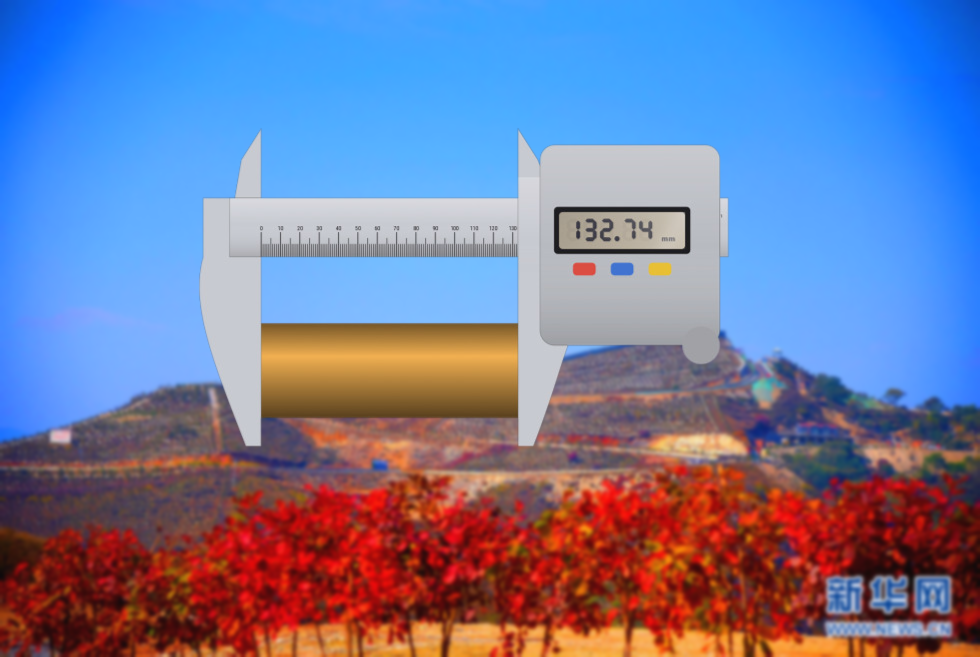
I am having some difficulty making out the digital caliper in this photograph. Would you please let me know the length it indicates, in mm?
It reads 132.74 mm
